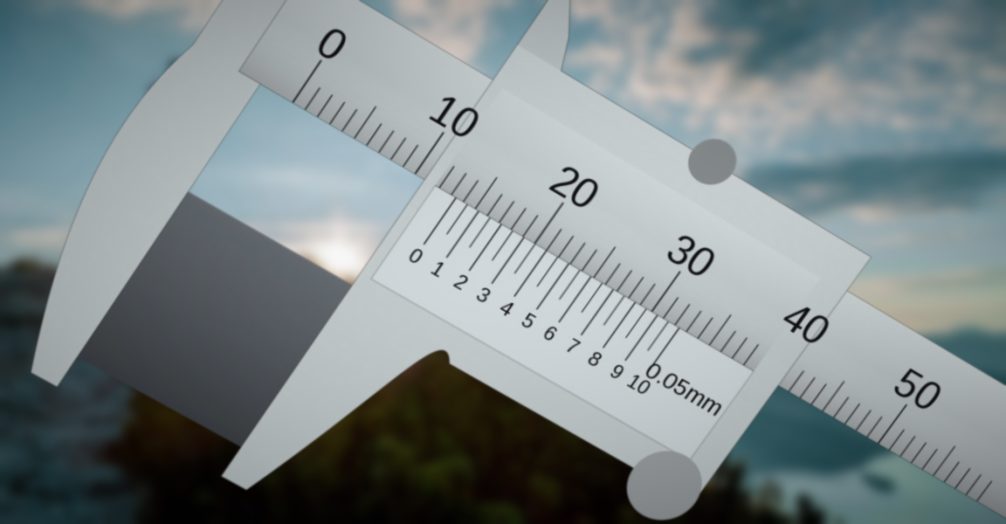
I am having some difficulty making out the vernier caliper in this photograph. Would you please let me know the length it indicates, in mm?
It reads 13.4 mm
